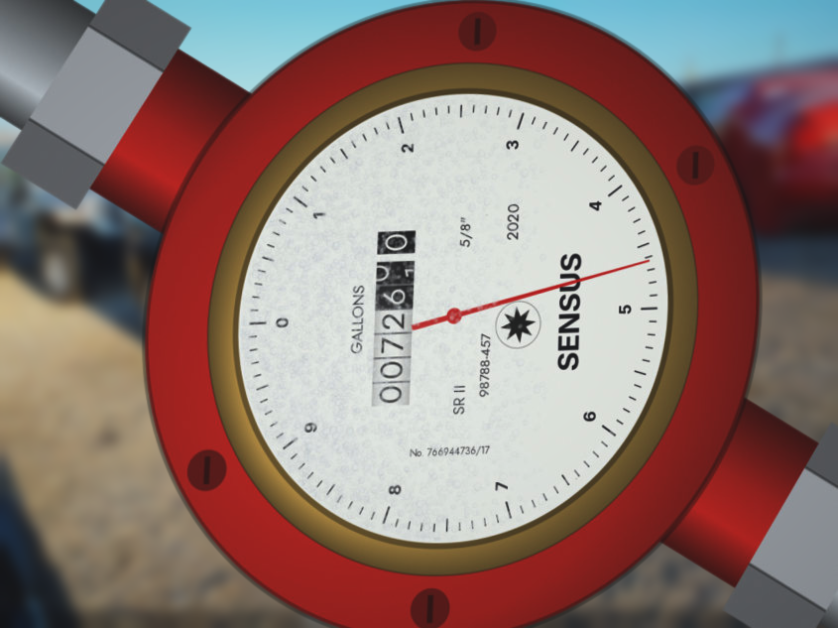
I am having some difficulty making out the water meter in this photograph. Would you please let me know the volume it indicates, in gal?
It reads 72604.6 gal
